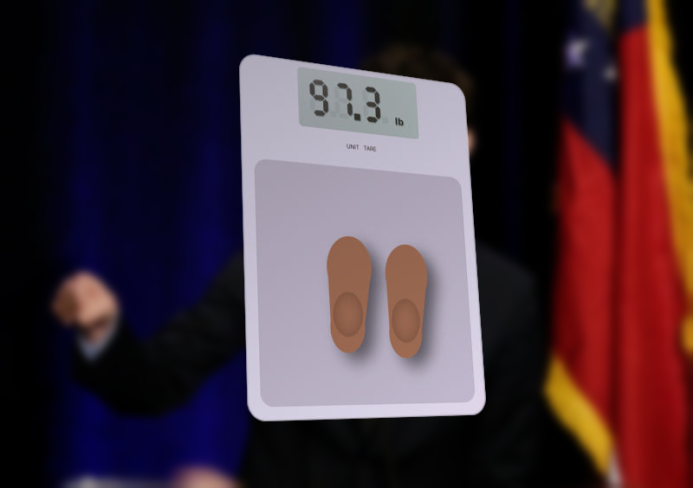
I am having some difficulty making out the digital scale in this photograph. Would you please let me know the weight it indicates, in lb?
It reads 97.3 lb
